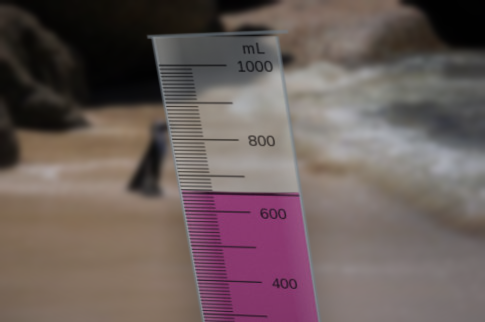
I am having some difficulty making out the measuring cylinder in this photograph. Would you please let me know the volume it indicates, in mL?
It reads 650 mL
